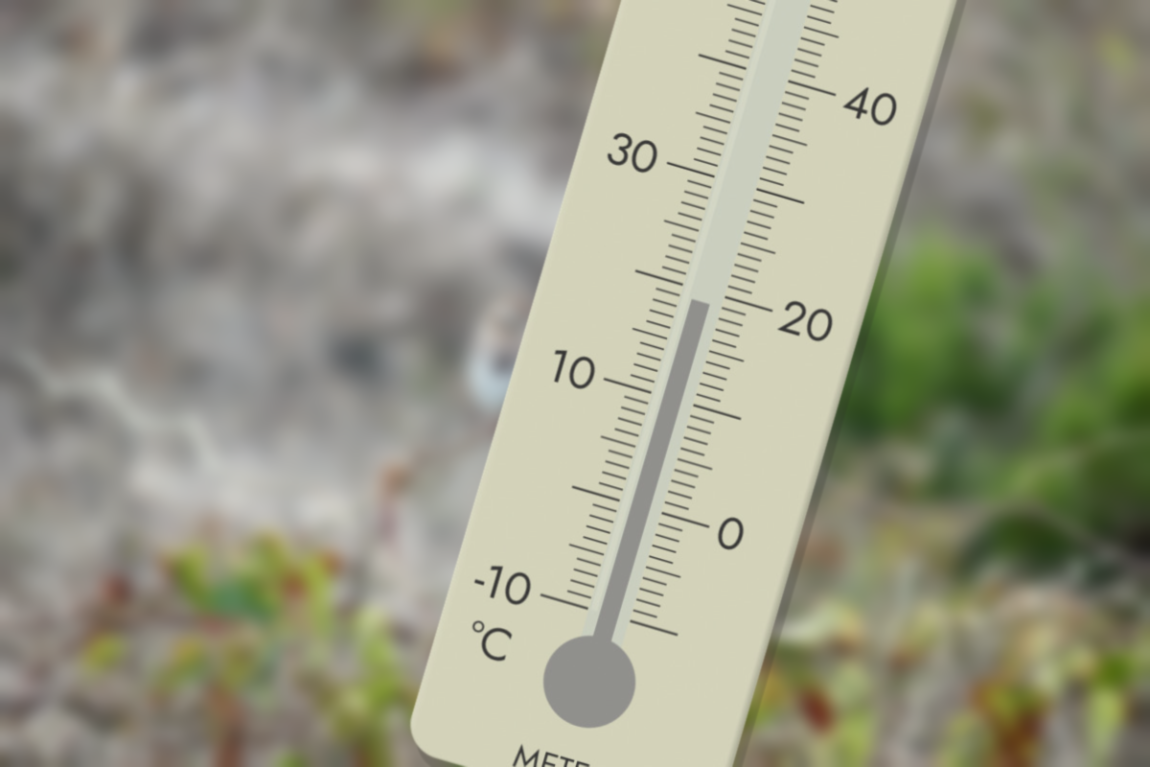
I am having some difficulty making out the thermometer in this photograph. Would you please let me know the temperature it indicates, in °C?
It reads 19 °C
